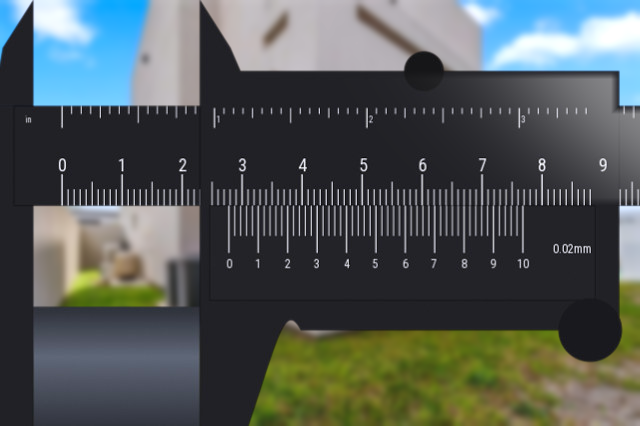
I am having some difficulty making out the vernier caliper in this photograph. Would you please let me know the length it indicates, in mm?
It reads 27.8 mm
